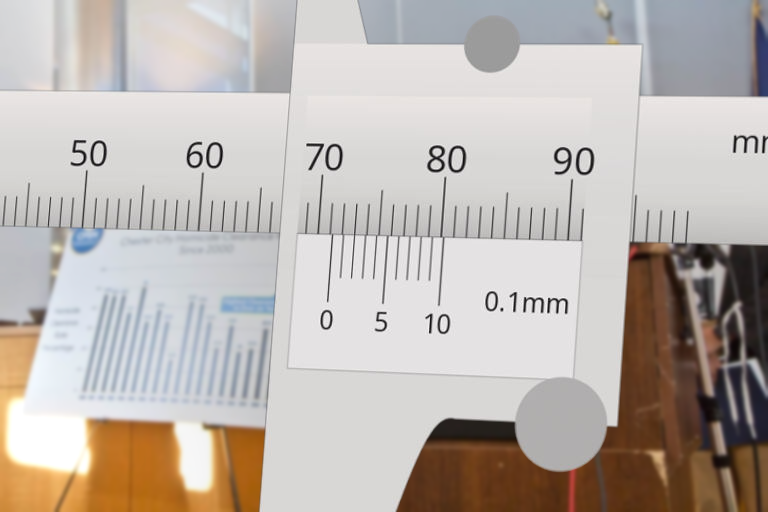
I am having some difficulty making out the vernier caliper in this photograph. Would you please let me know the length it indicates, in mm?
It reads 71.2 mm
